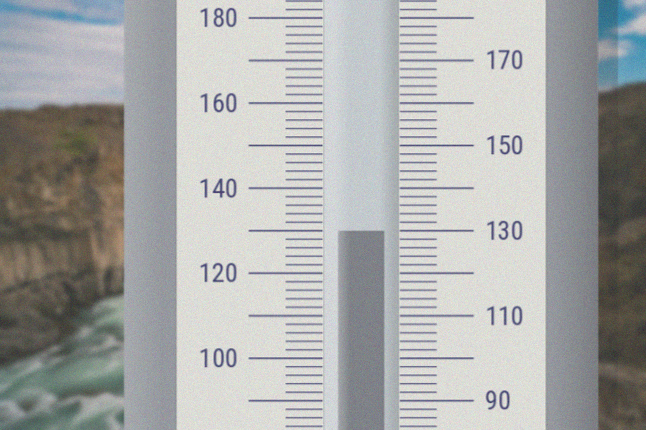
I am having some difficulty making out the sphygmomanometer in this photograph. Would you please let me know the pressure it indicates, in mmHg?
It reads 130 mmHg
